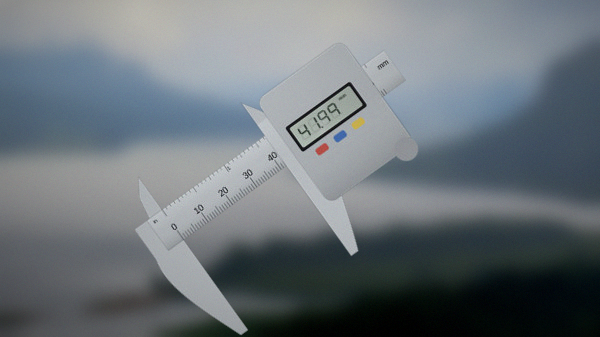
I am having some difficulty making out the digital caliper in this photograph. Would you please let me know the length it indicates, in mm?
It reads 41.99 mm
